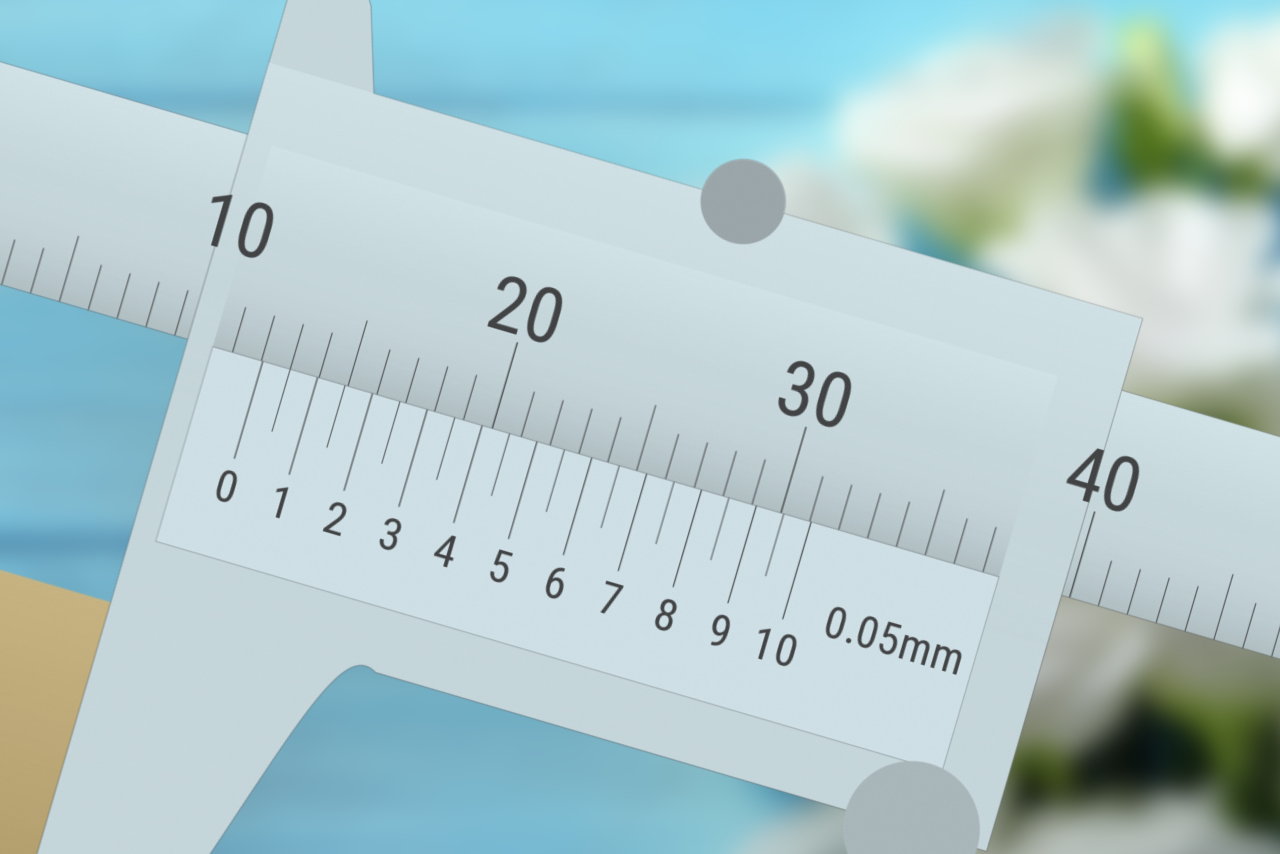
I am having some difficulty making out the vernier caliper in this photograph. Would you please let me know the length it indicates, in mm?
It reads 12.05 mm
